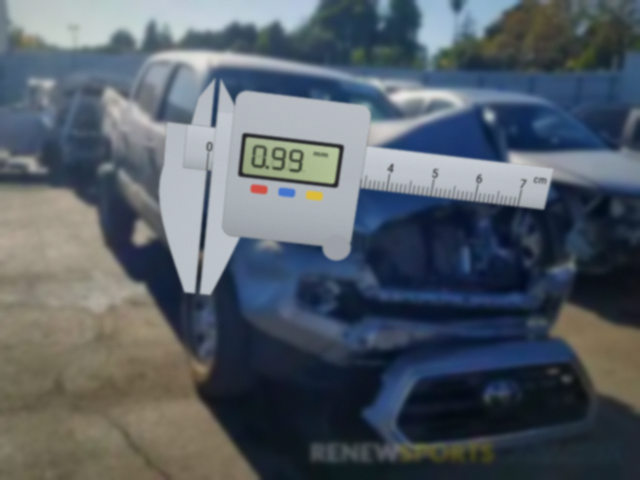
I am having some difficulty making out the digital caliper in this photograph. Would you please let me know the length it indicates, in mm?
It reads 0.99 mm
